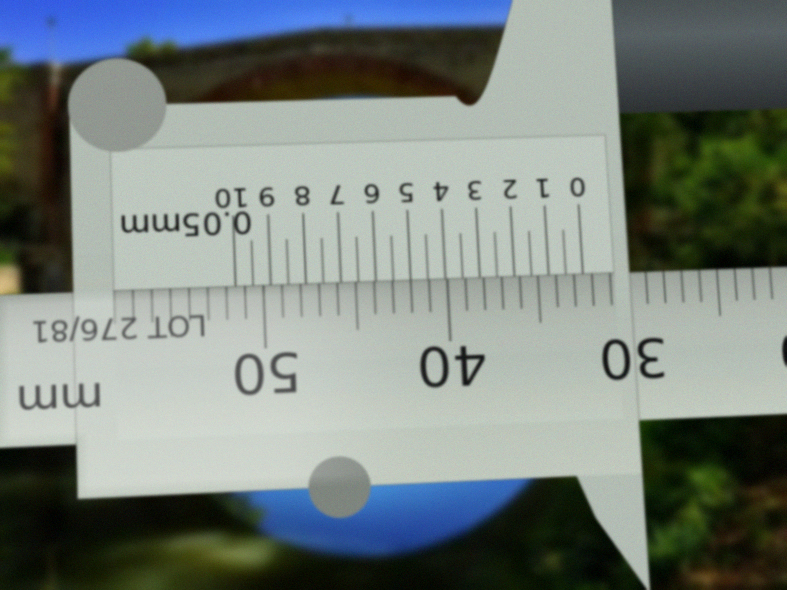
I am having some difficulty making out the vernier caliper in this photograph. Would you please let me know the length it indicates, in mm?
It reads 32.5 mm
